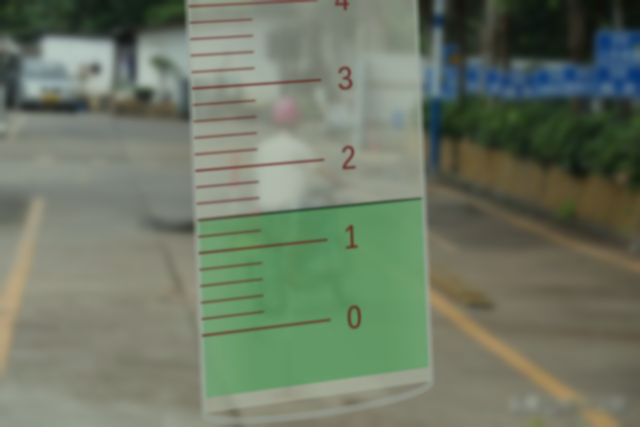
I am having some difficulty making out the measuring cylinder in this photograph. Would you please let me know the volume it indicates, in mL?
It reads 1.4 mL
